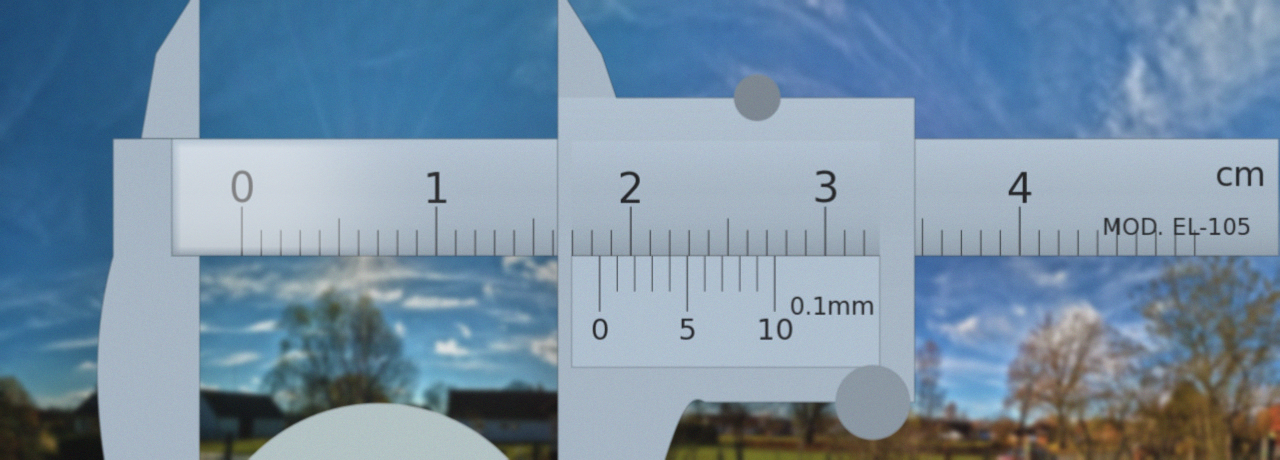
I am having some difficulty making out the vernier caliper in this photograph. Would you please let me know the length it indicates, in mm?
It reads 18.4 mm
